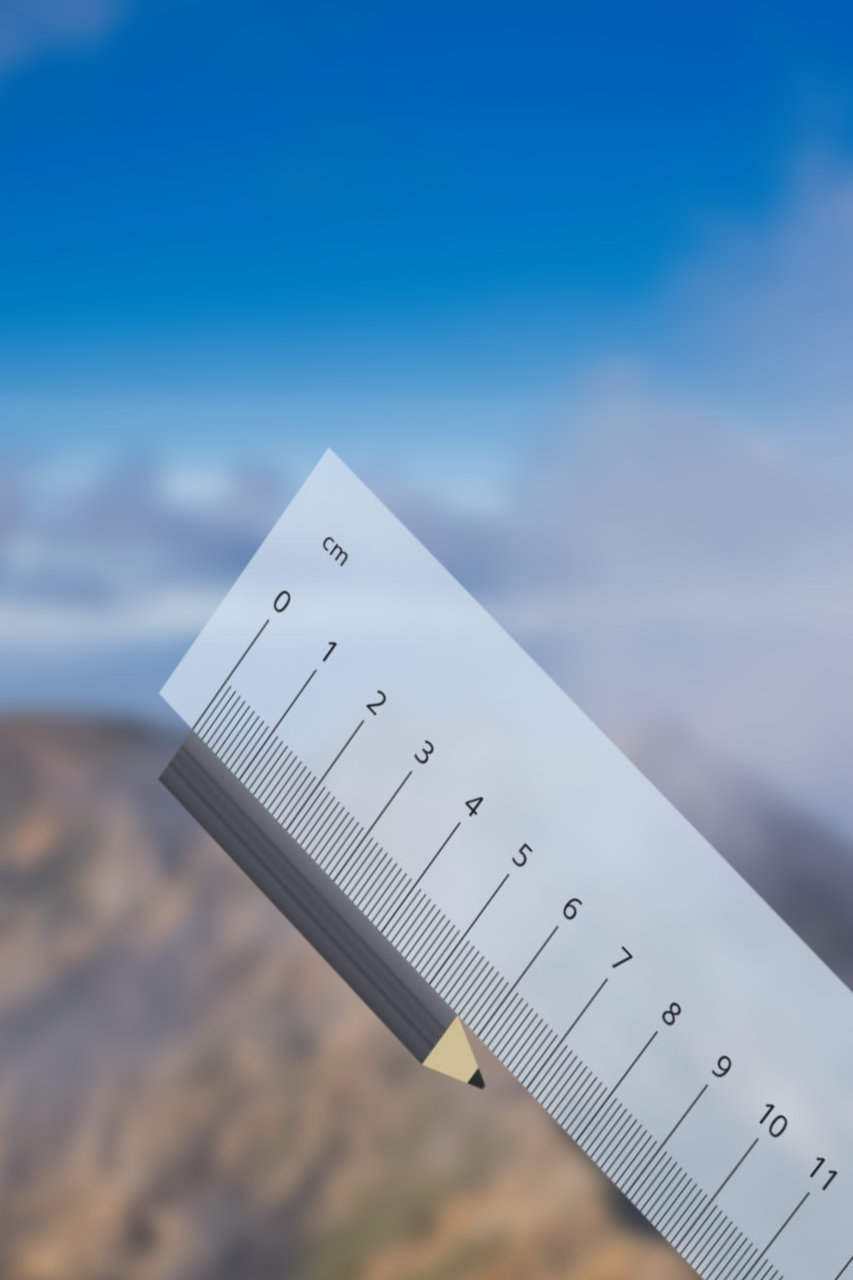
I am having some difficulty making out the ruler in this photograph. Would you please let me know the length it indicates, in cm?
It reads 6.5 cm
